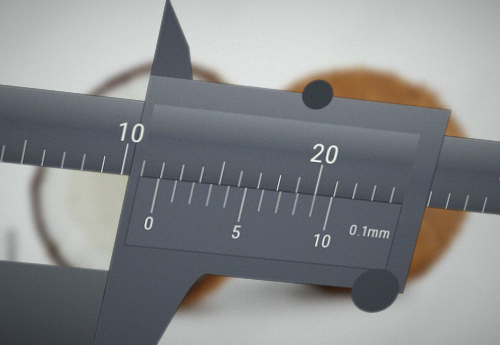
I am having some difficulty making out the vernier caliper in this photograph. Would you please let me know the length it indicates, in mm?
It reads 11.9 mm
